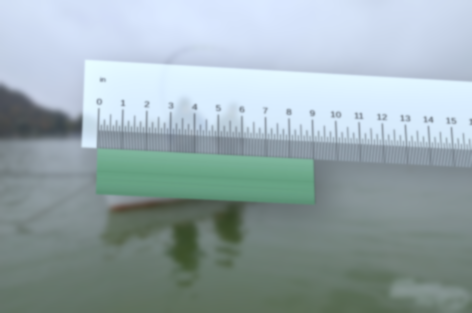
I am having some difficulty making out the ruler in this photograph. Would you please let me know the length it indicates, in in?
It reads 9 in
